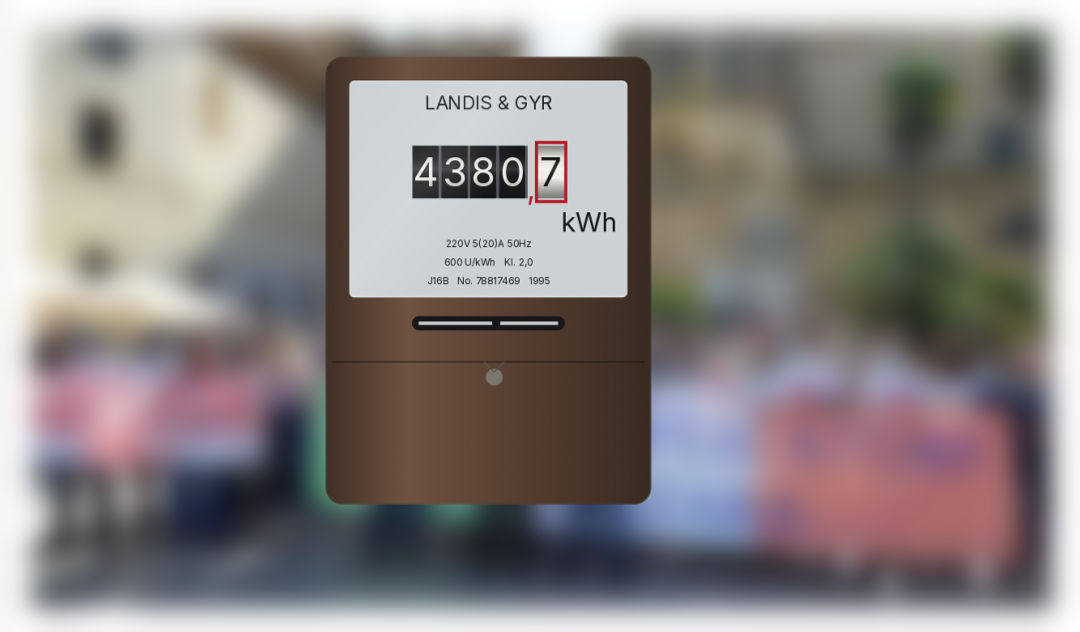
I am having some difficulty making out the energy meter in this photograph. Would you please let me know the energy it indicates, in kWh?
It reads 4380.7 kWh
